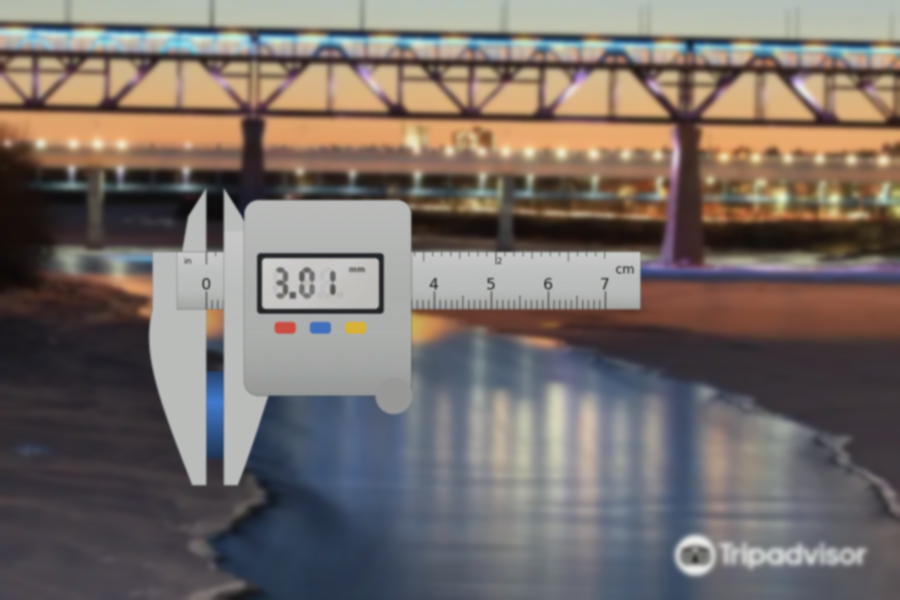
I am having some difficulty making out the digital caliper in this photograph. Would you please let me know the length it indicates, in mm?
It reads 3.01 mm
